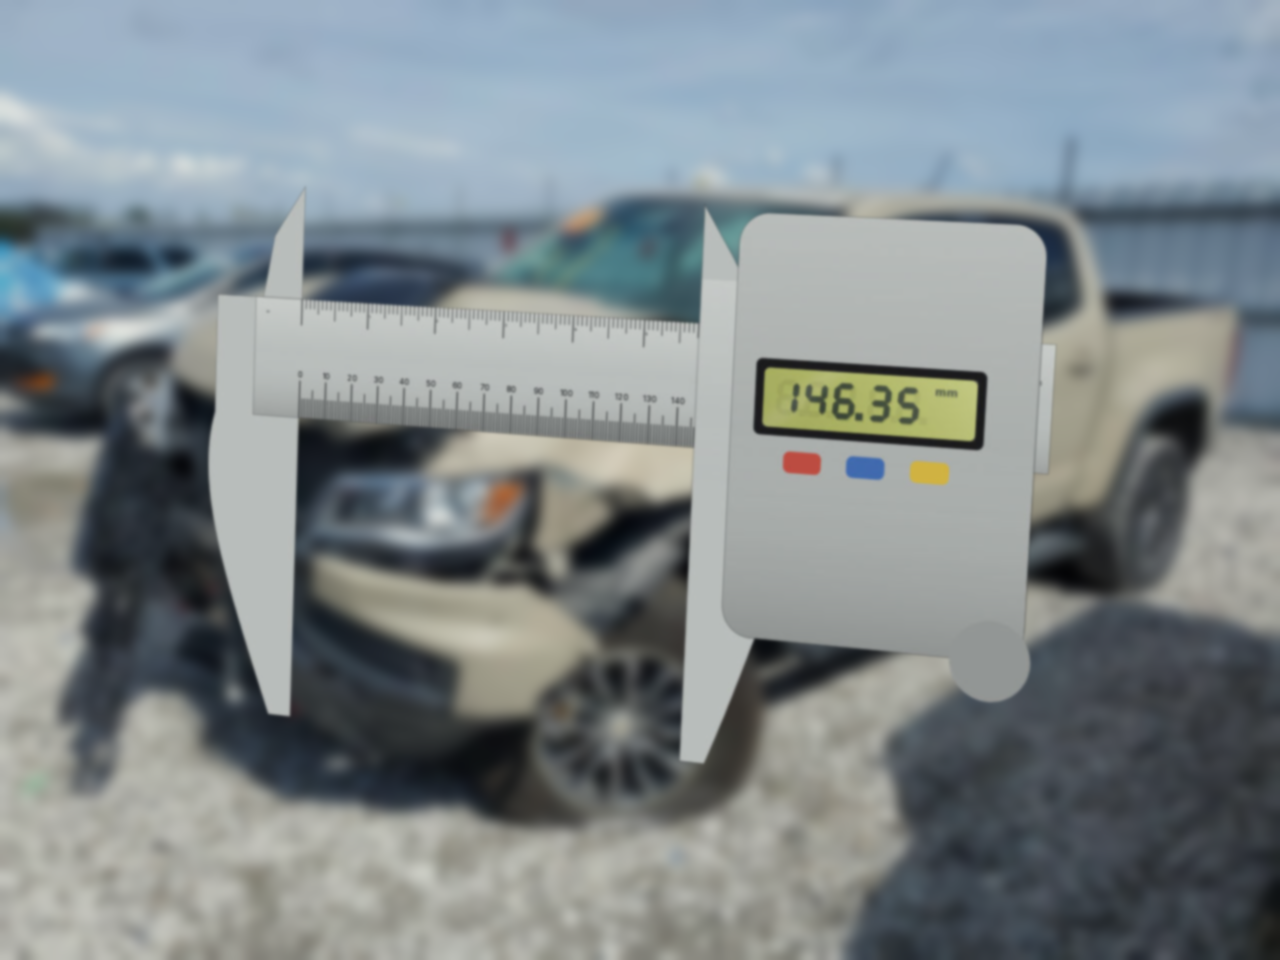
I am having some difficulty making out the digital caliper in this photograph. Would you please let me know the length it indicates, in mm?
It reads 146.35 mm
